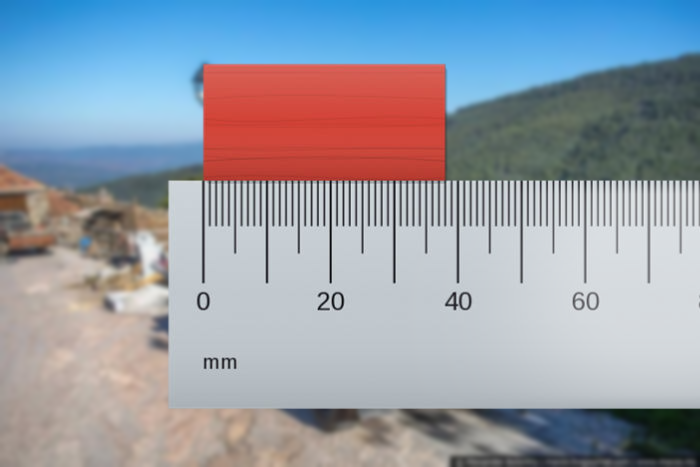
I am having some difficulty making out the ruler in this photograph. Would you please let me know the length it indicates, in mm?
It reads 38 mm
